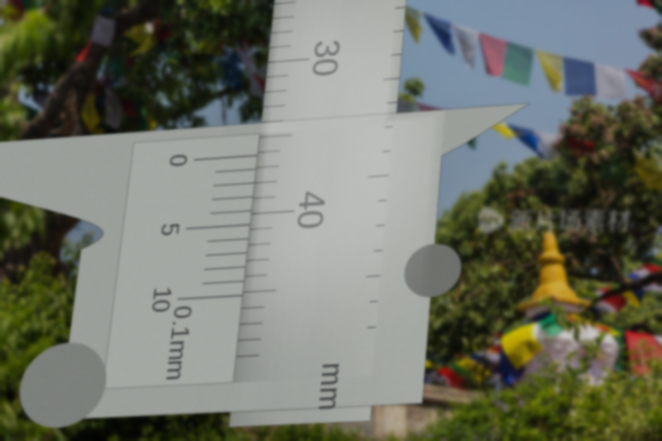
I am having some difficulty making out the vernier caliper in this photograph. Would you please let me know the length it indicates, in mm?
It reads 36.2 mm
